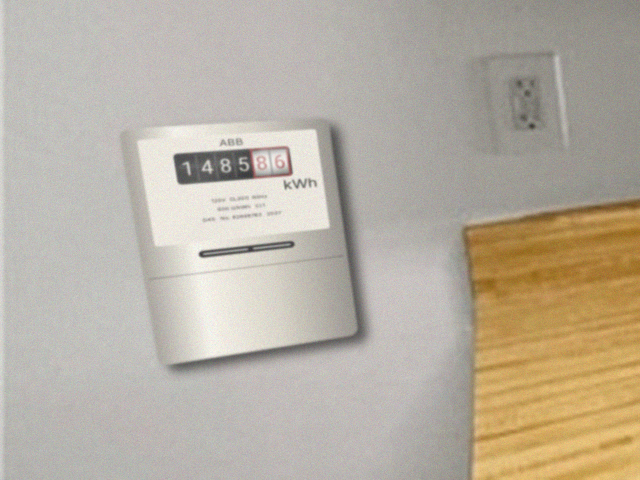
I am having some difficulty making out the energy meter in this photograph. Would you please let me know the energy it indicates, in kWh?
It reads 1485.86 kWh
